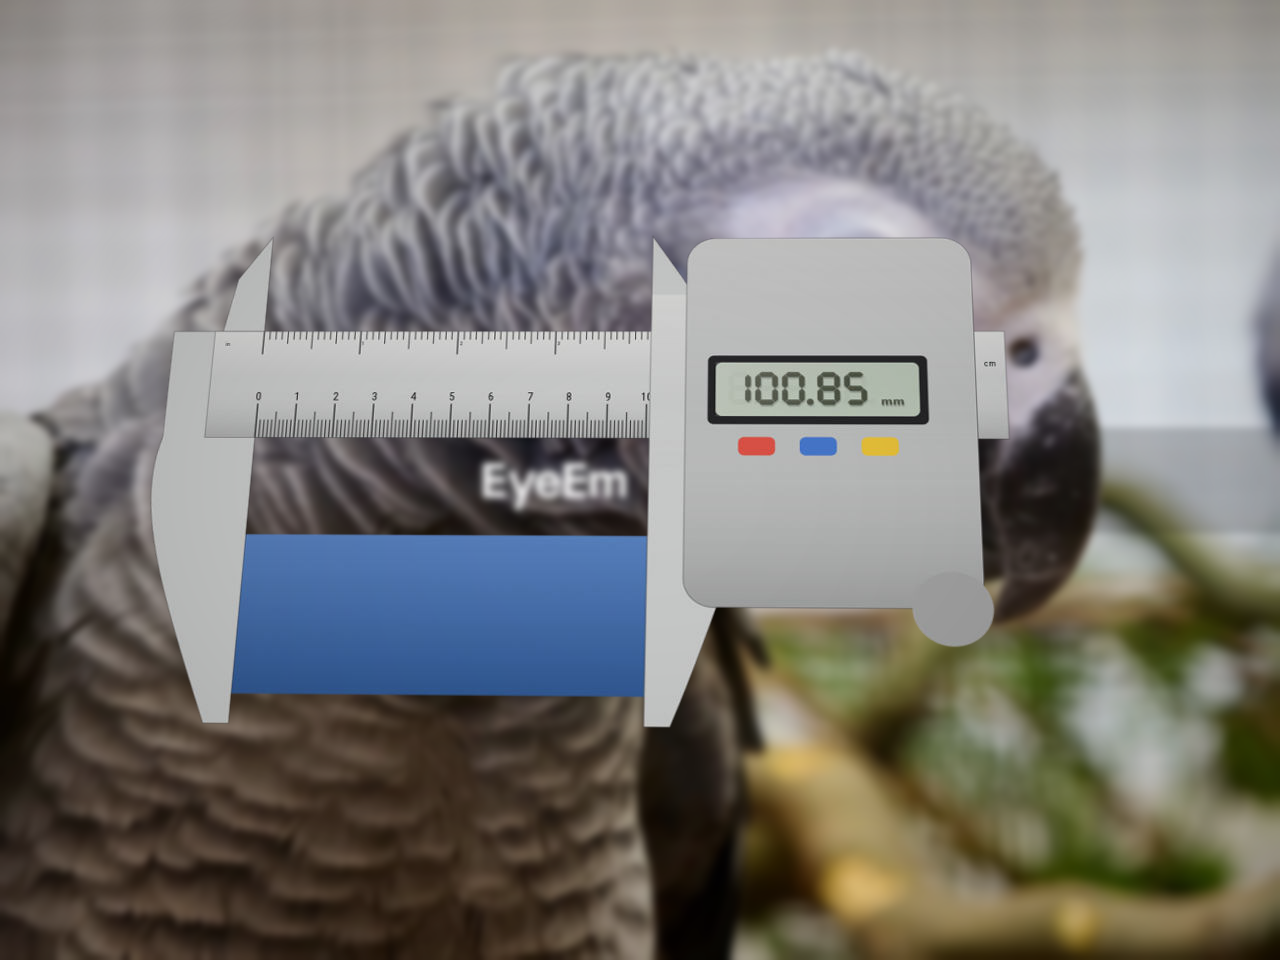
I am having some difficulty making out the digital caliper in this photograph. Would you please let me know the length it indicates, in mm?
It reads 100.85 mm
